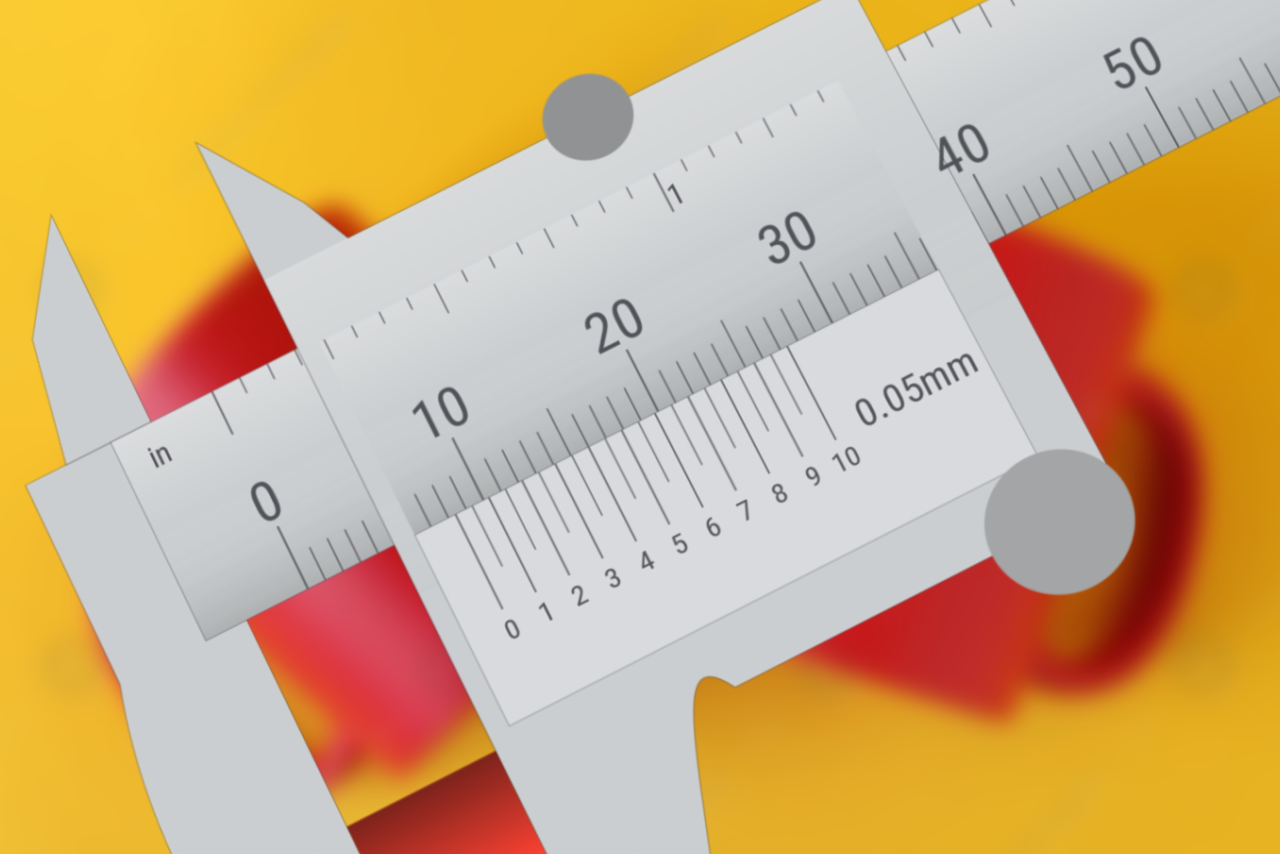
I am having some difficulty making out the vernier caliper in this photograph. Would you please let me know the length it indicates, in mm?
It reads 8.4 mm
